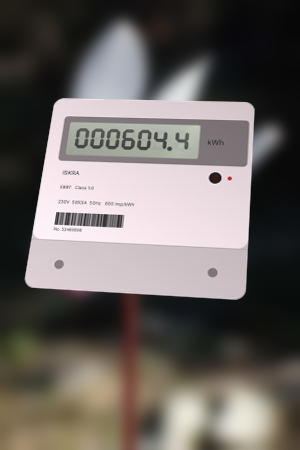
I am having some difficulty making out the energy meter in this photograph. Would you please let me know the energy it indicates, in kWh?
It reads 604.4 kWh
